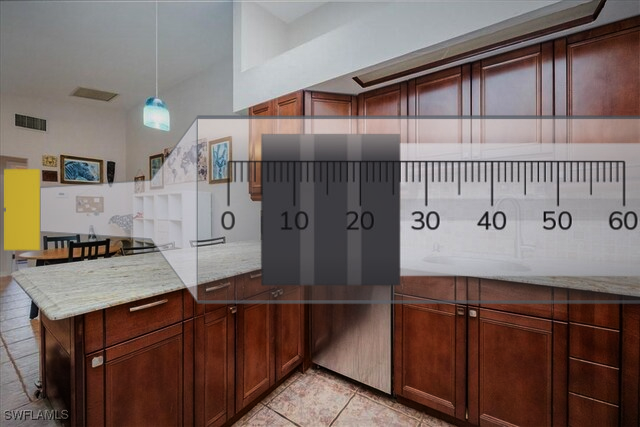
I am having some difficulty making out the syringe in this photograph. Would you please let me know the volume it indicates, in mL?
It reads 5 mL
